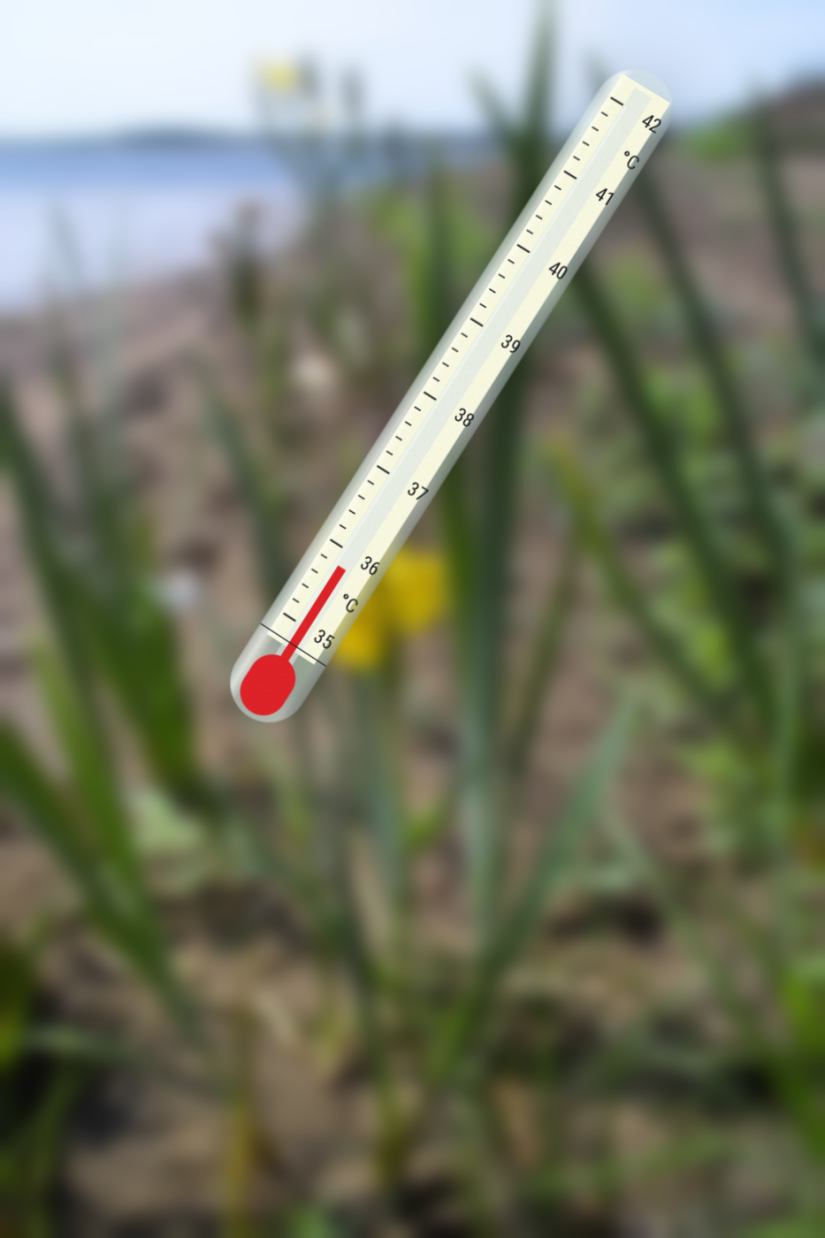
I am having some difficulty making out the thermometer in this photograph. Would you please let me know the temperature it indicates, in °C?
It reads 35.8 °C
